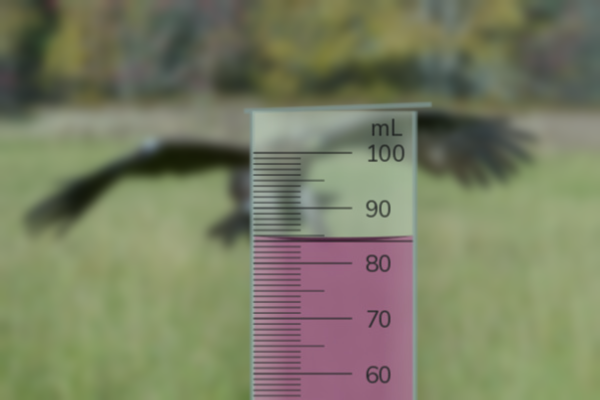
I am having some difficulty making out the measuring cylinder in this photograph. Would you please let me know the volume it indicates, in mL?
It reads 84 mL
